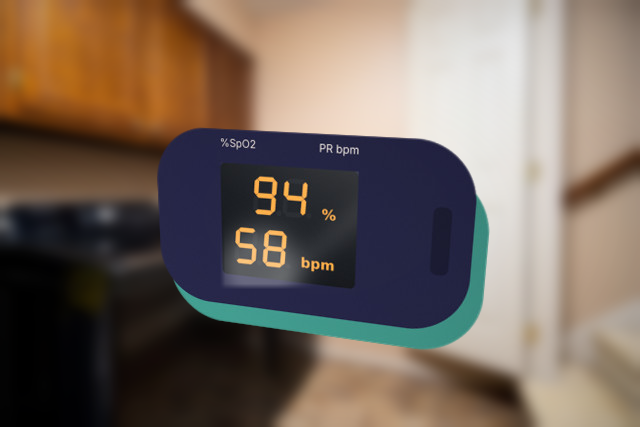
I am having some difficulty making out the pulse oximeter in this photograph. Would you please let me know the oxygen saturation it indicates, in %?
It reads 94 %
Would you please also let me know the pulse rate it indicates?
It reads 58 bpm
